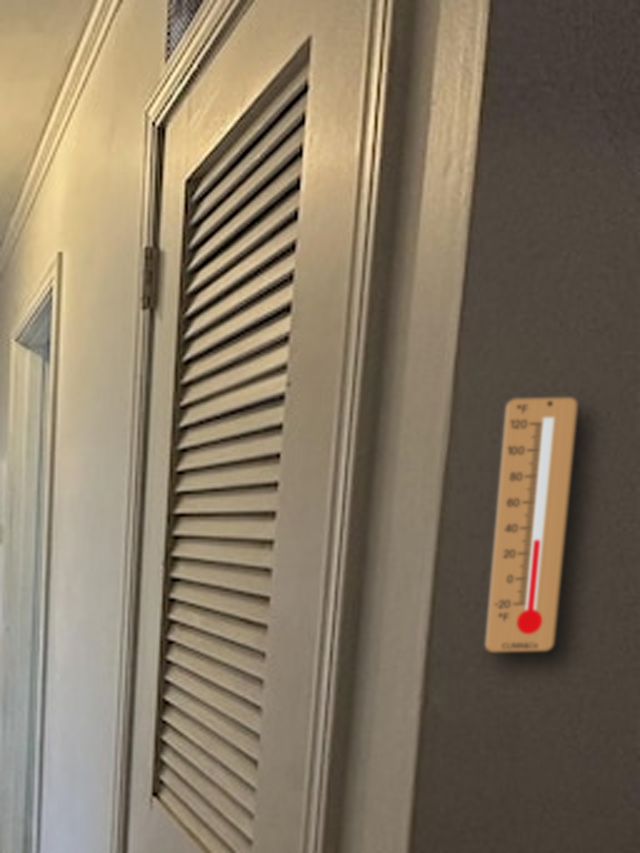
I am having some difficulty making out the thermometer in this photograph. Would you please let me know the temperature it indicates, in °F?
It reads 30 °F
